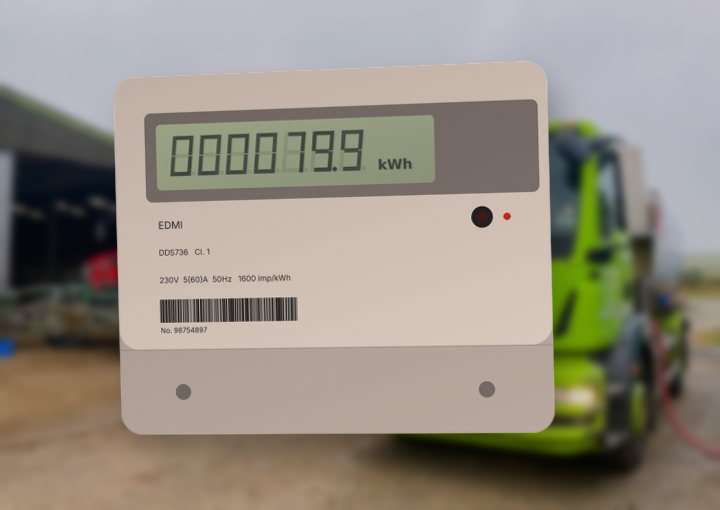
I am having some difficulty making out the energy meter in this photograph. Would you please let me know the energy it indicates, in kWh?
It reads 79.9 kWh
